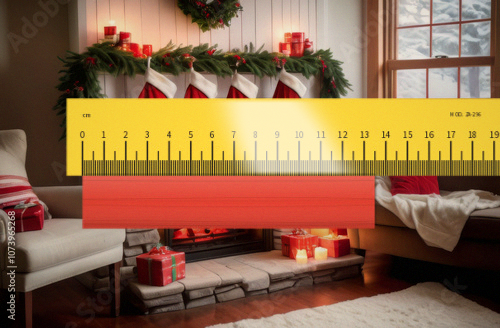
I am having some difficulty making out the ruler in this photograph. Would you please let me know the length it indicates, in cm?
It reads 13.5 cm
